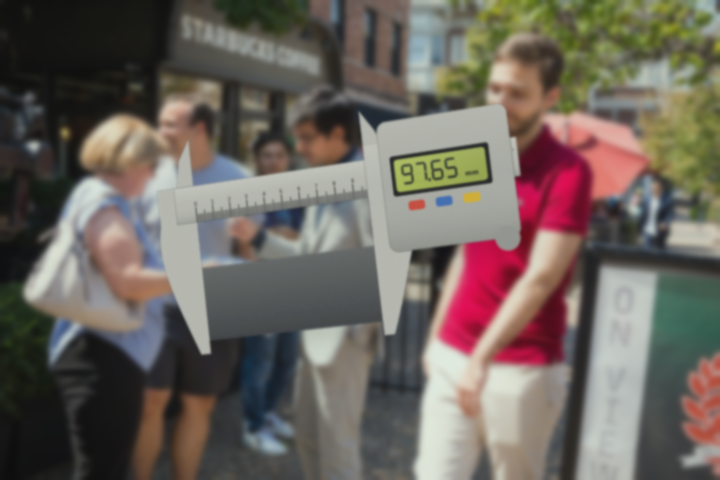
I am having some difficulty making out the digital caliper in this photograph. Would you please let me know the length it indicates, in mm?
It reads 97.65 mm
